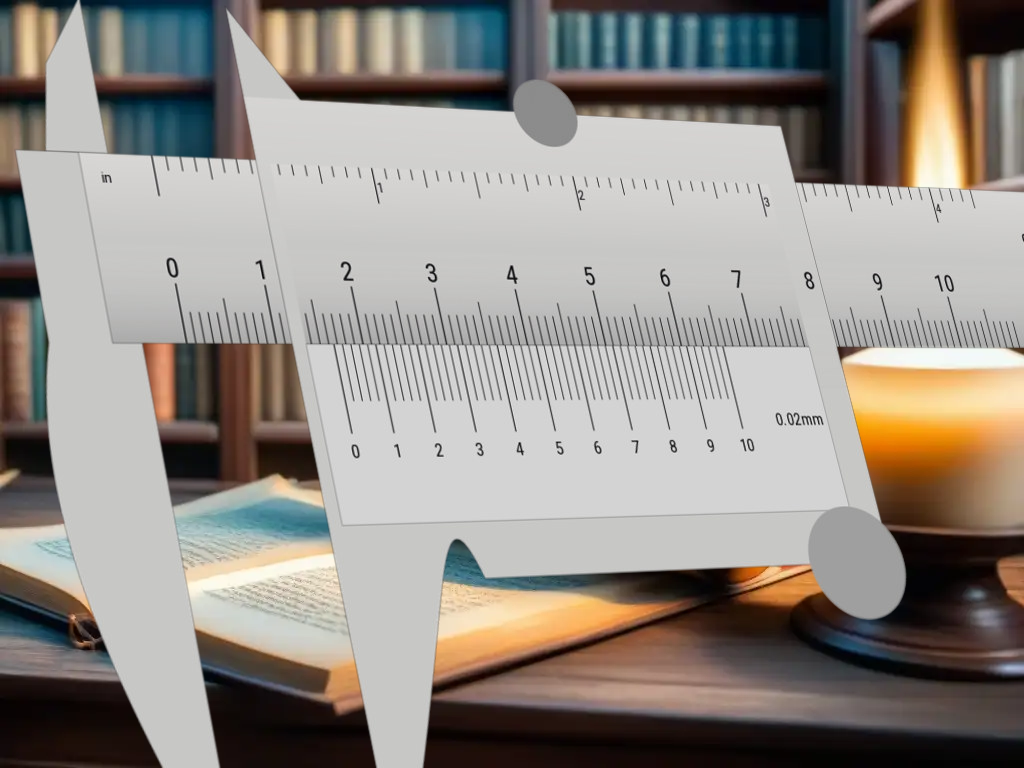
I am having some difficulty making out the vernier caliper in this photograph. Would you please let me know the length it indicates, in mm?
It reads 16.6 mm
